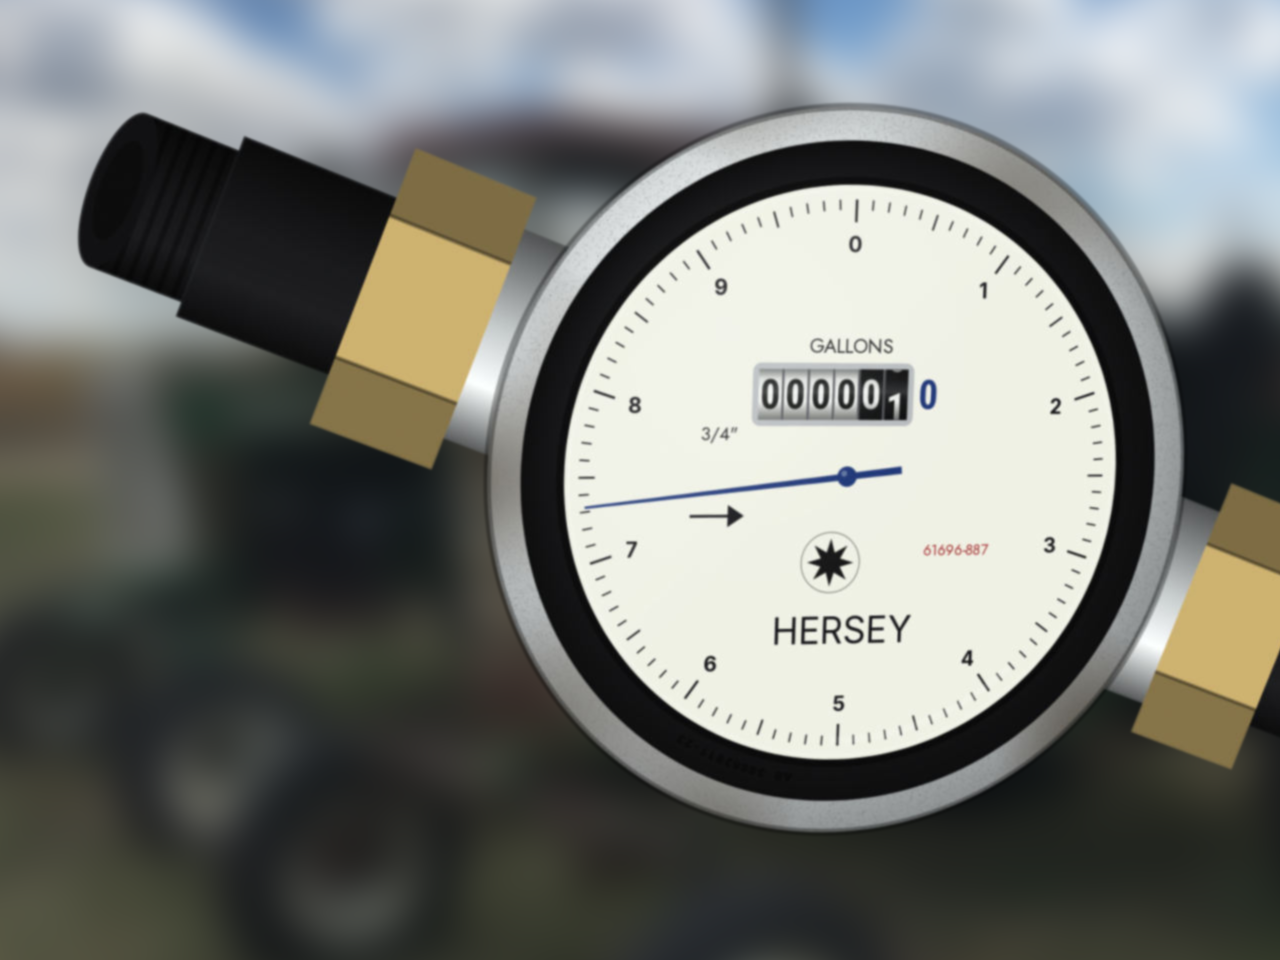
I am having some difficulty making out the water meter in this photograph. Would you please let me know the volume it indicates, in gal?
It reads 7.3 gal
